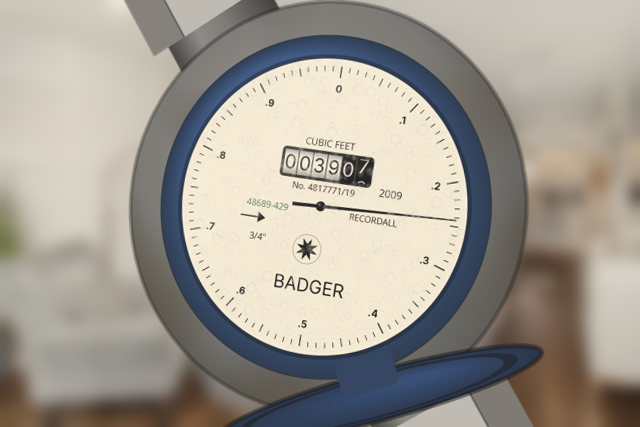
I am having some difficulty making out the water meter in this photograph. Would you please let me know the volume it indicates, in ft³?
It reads 3907.24 ft³
